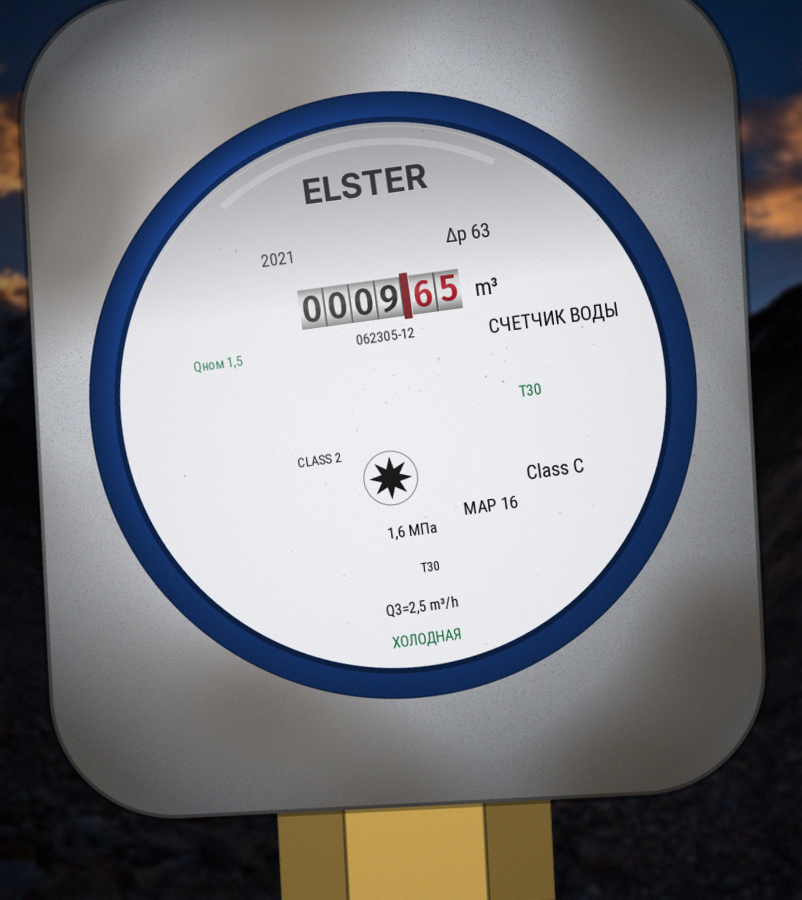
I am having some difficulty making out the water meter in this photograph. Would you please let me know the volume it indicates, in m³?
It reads 9.65 m³
